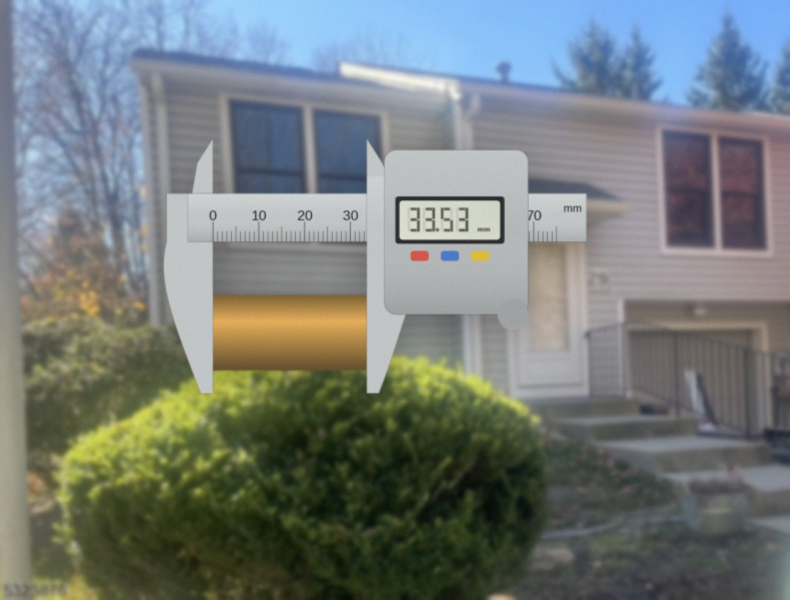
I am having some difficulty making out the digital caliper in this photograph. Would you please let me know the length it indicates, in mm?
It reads 33.53 mm
